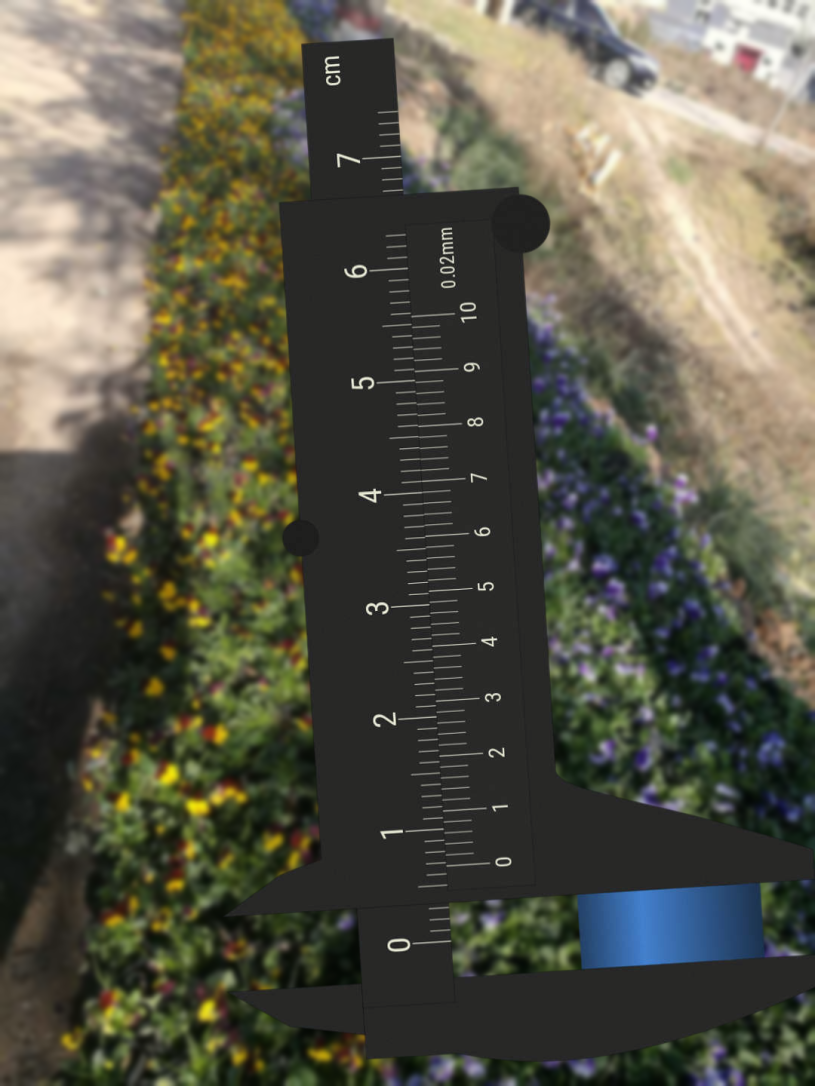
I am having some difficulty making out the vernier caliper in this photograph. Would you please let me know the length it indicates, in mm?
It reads 6.7 mm
